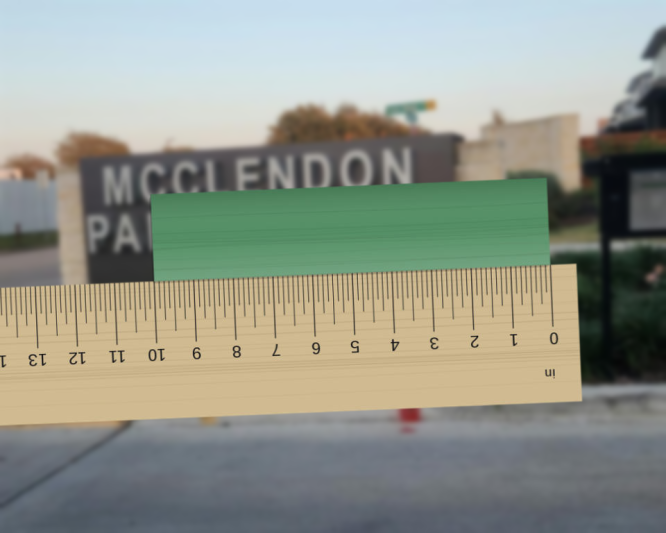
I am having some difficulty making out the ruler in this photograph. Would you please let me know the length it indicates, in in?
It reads 10 in
